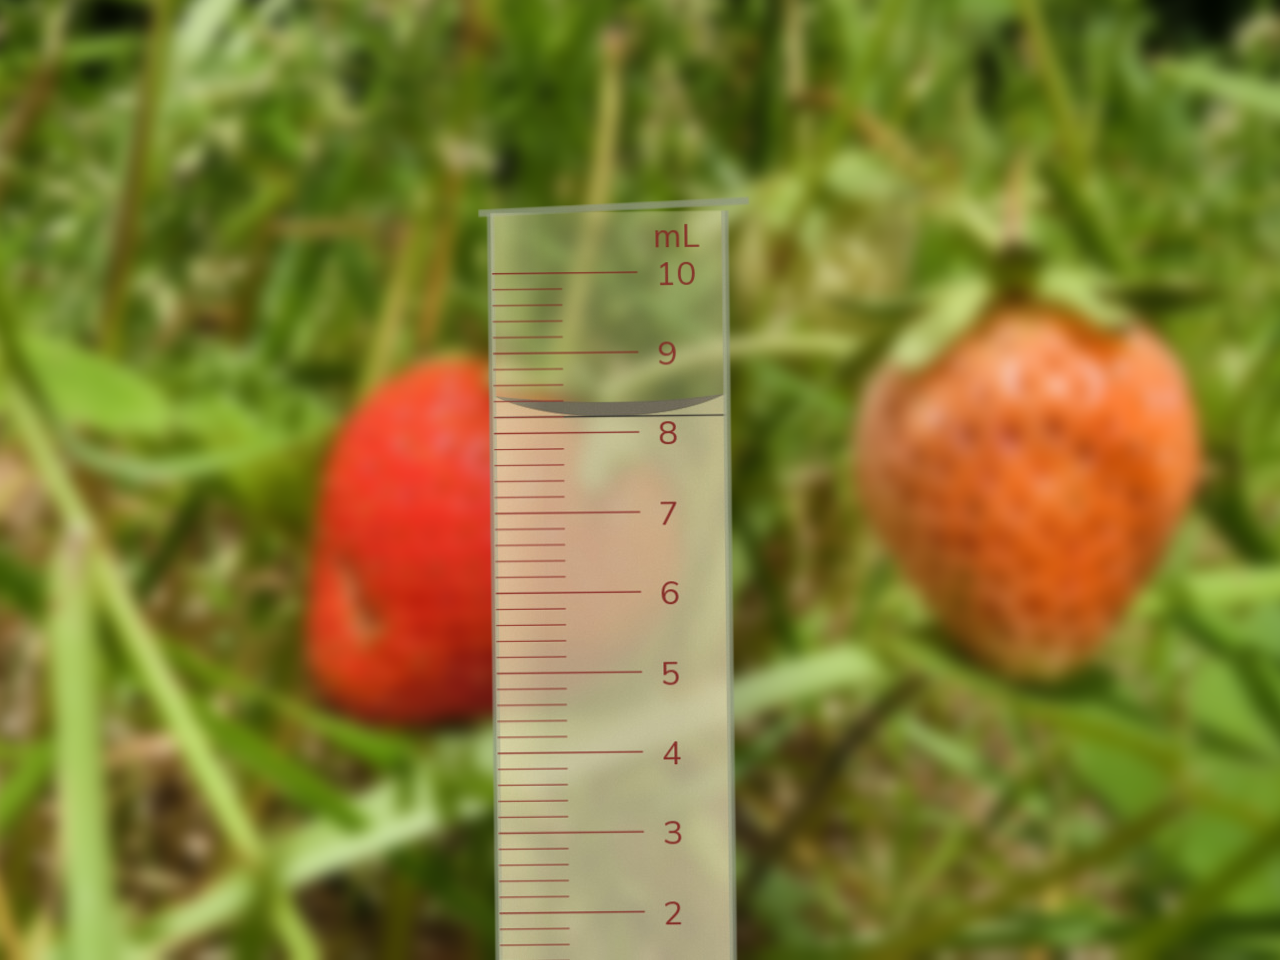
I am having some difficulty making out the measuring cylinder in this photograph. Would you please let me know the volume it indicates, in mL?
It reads 8.2 mL
